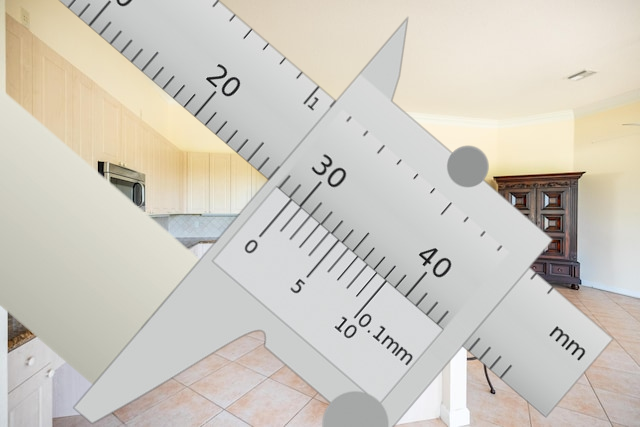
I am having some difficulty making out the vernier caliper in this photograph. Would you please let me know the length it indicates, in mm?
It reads 29.2 mm
